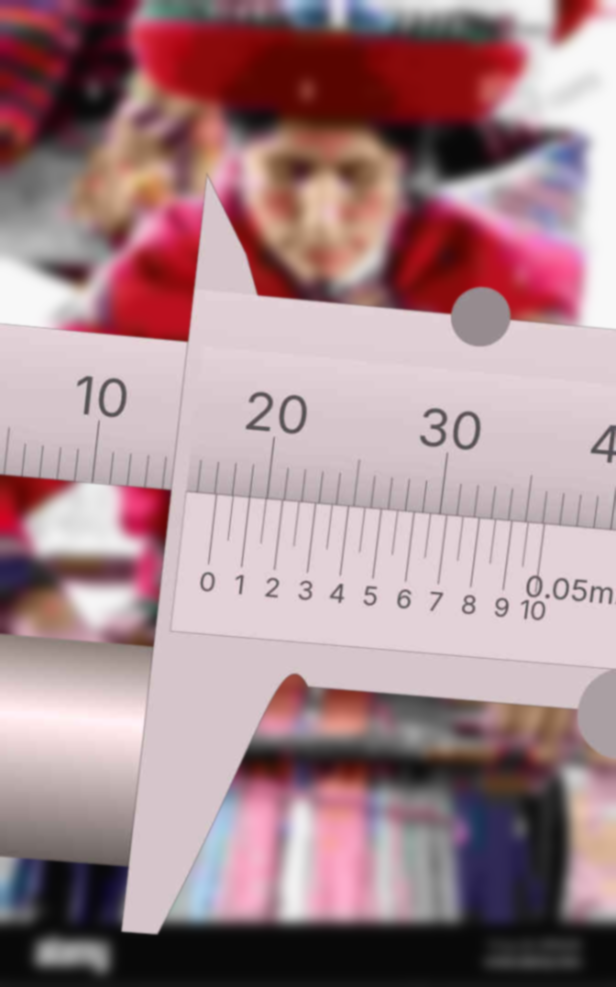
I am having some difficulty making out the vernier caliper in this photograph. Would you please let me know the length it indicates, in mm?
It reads 17.1 mm
